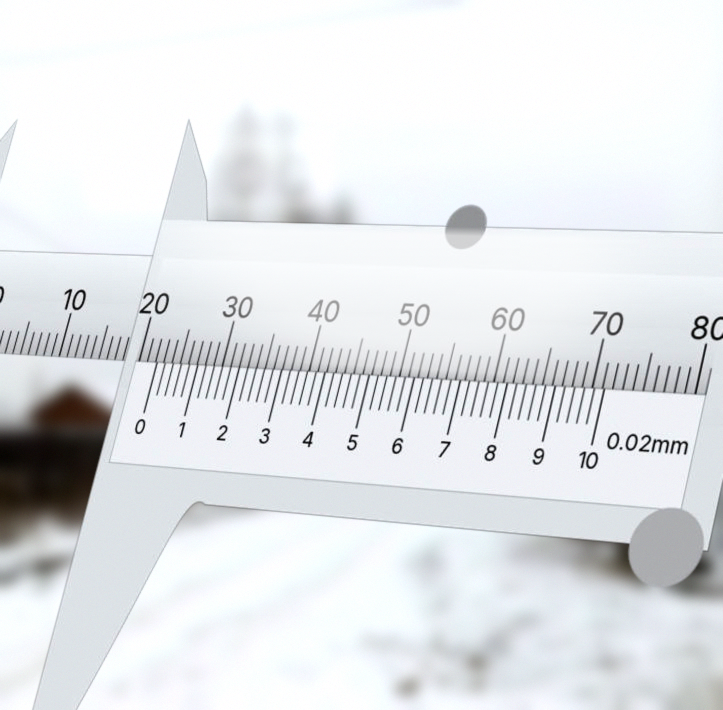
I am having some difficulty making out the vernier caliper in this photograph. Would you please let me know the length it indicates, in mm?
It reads 22.2 mm
